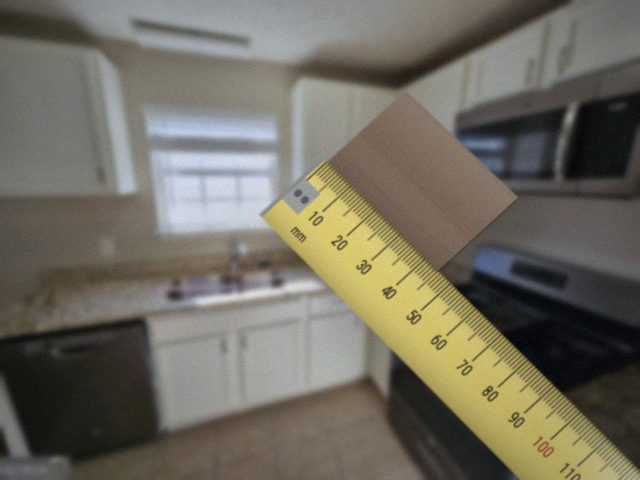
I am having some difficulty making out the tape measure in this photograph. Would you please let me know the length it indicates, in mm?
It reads 45 mm
